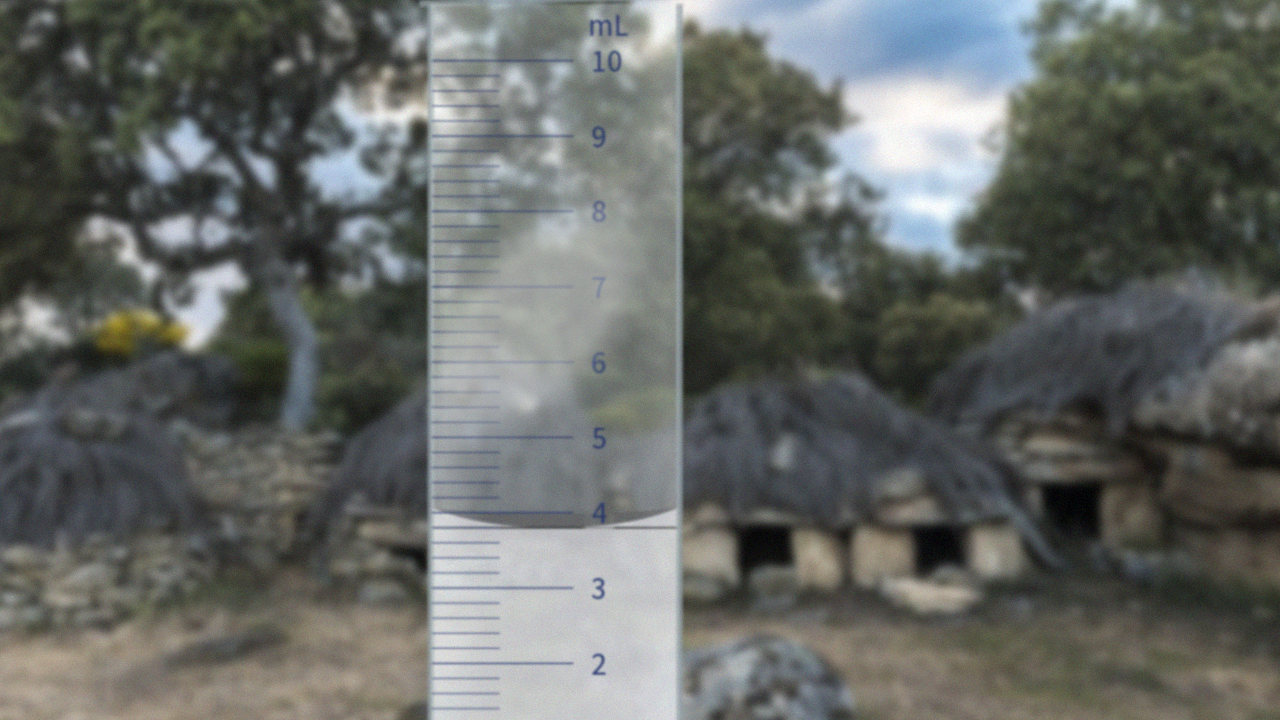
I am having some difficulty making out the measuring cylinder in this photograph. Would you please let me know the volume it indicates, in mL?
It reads 3.8 mL
